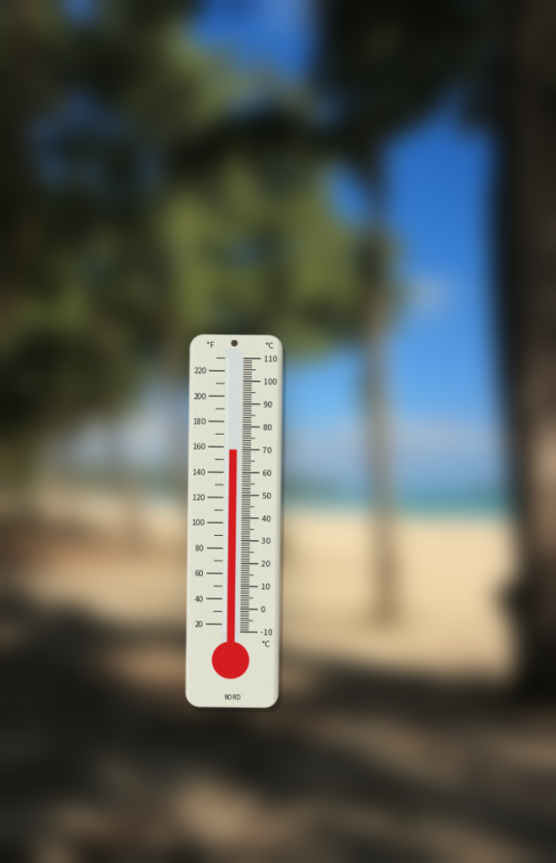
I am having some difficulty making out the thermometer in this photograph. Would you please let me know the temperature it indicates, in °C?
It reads 70 °C
